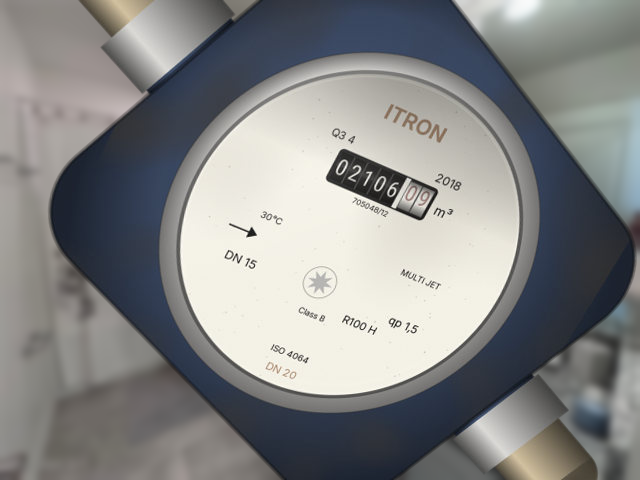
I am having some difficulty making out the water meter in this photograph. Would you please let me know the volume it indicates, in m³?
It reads 2106.09 m³
